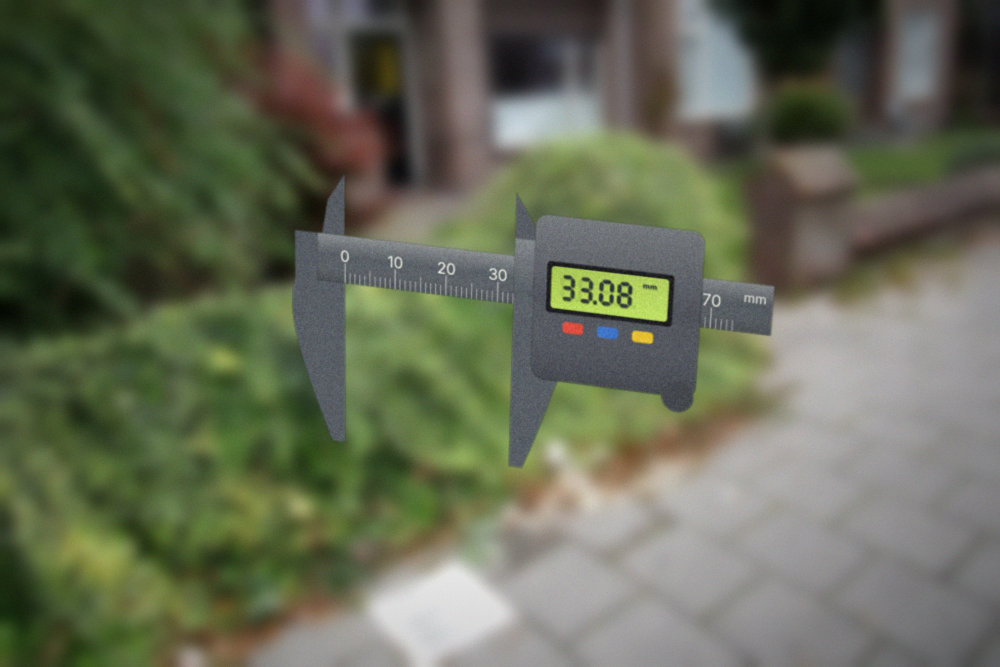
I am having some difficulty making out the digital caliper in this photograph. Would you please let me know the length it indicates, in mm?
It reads 33.08 mm
